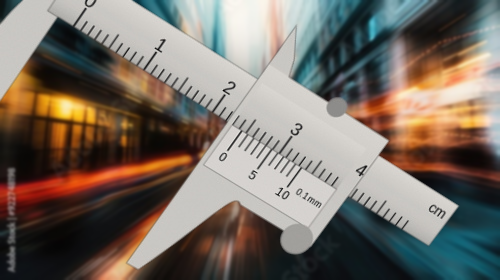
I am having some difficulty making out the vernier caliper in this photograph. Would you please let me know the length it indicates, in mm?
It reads 24.4 mm
